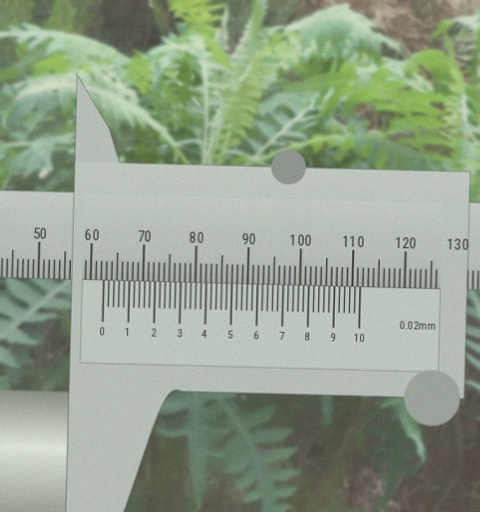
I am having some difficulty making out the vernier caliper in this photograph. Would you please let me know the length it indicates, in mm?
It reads 62.5 mm
